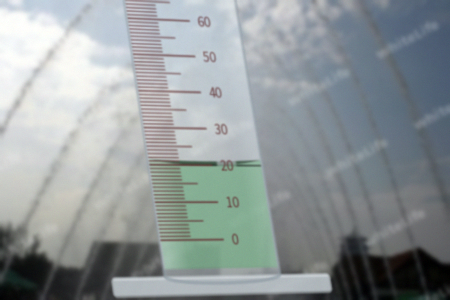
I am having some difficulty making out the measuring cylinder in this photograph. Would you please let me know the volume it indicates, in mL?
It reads 20 mL
